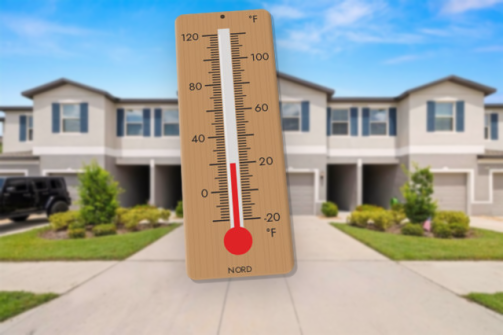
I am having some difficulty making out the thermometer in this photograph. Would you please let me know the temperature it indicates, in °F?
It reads 20 °F
